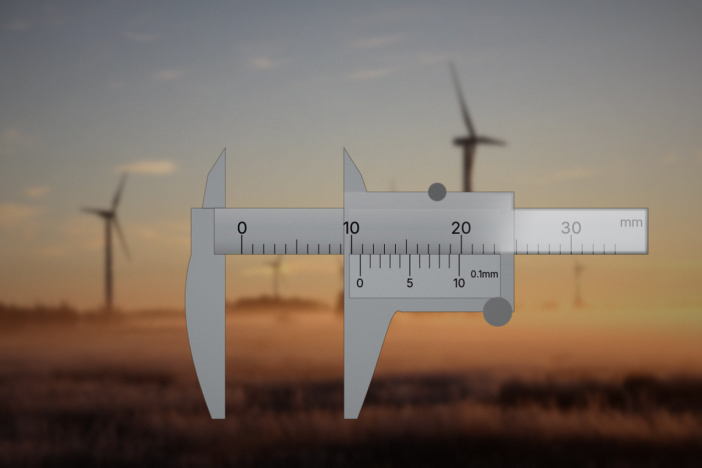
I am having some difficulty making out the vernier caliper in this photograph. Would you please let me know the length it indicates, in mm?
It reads 10.8 mm
